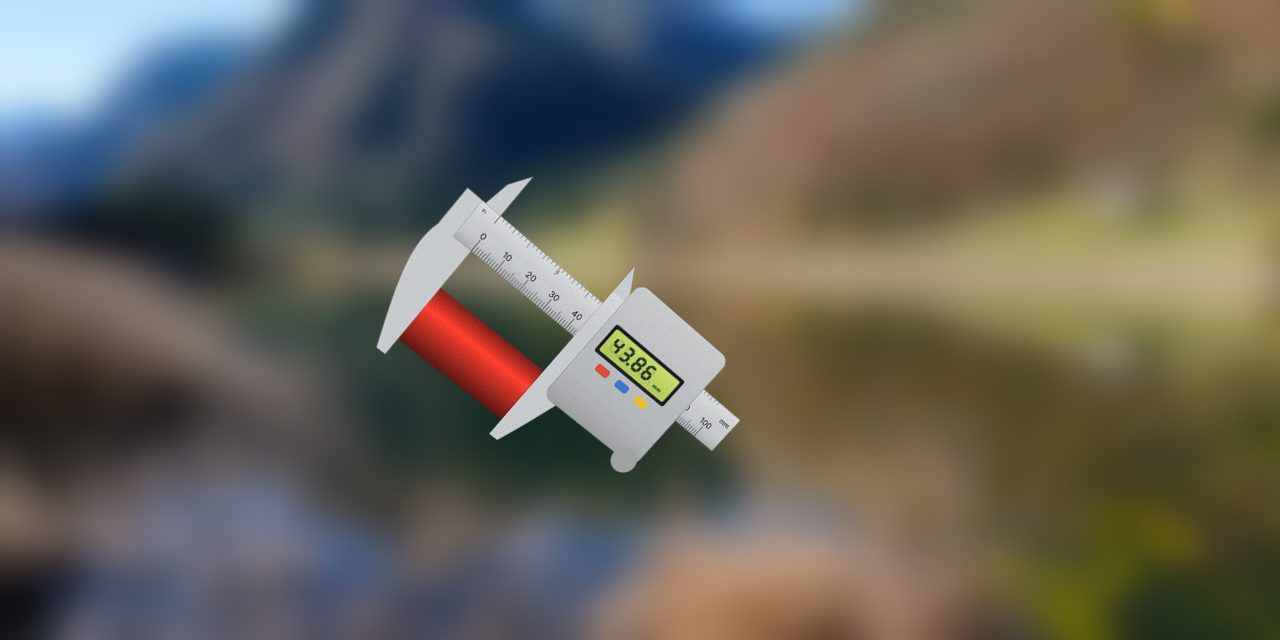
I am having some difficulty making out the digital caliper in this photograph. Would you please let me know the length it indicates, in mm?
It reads 43.86 mm
